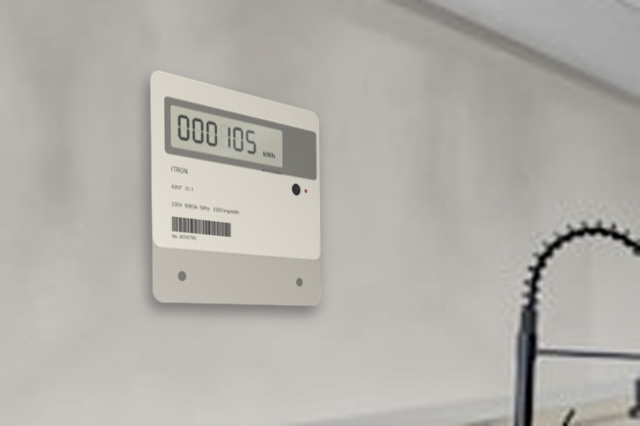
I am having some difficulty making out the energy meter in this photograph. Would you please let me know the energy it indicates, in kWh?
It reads 105 kWh
